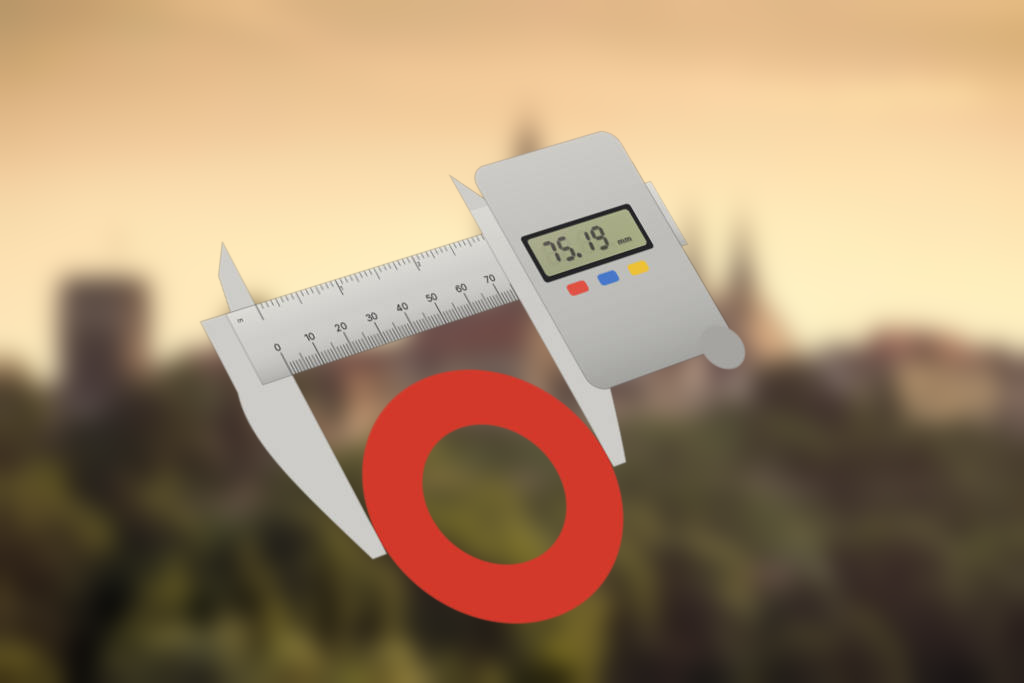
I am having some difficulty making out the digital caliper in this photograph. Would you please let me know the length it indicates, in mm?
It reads 75.19 mm
